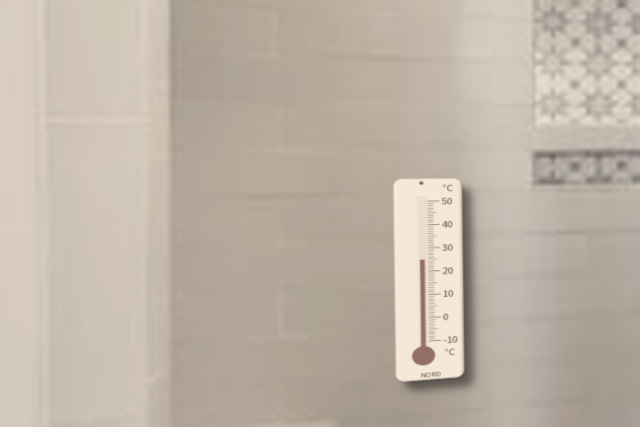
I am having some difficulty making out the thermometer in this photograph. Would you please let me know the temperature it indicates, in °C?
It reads 25 °C
